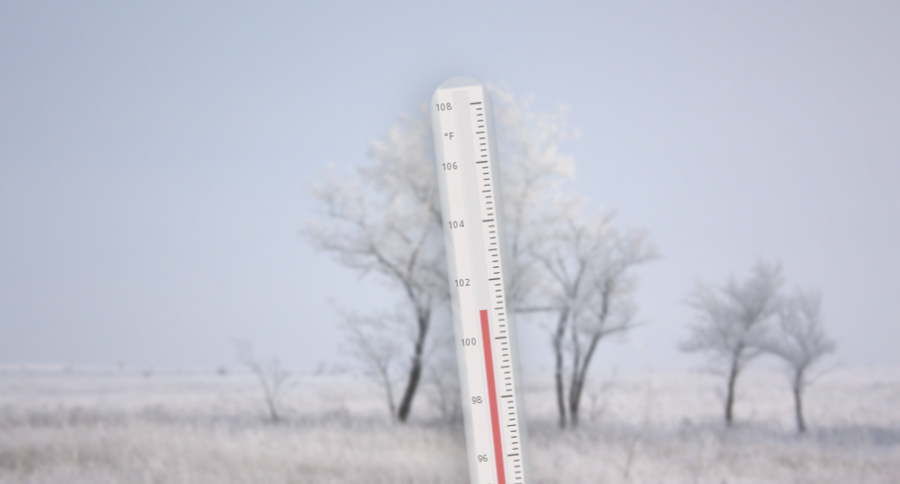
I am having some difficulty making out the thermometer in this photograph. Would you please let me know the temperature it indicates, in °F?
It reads 101 °F
